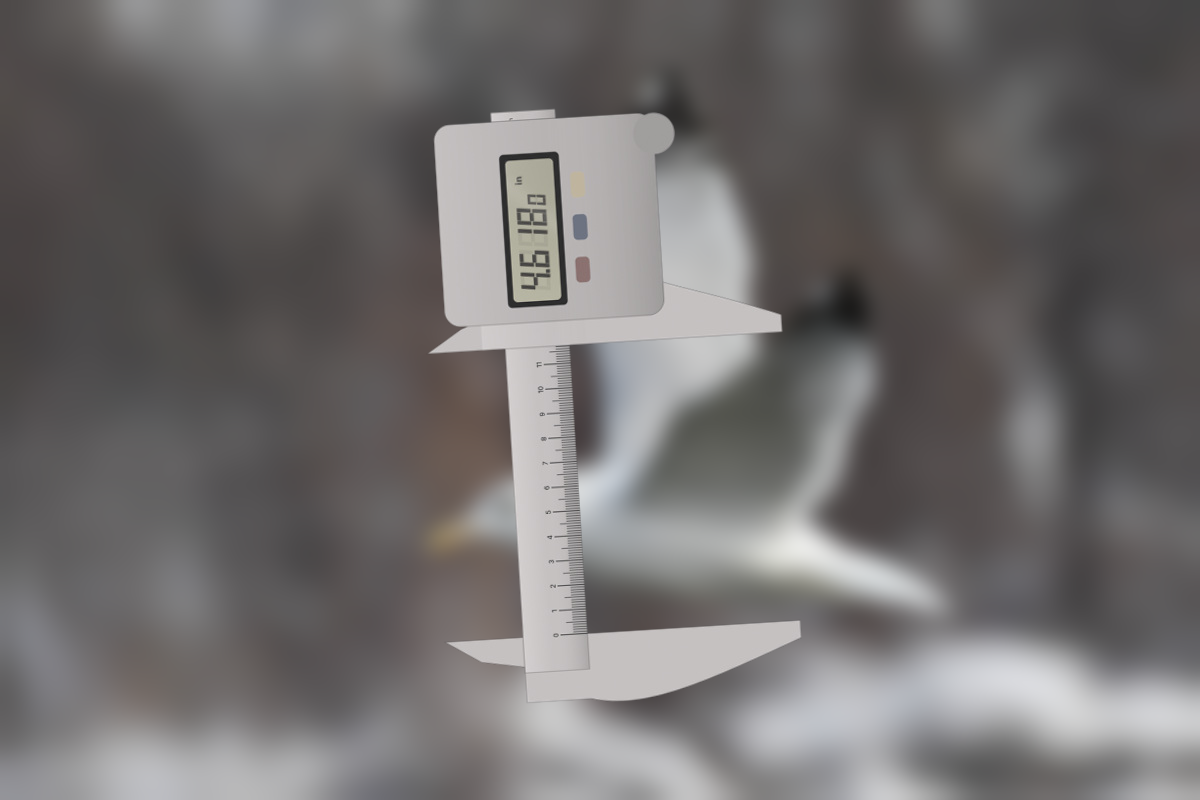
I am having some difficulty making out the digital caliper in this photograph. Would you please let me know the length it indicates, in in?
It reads 4.6180 in
